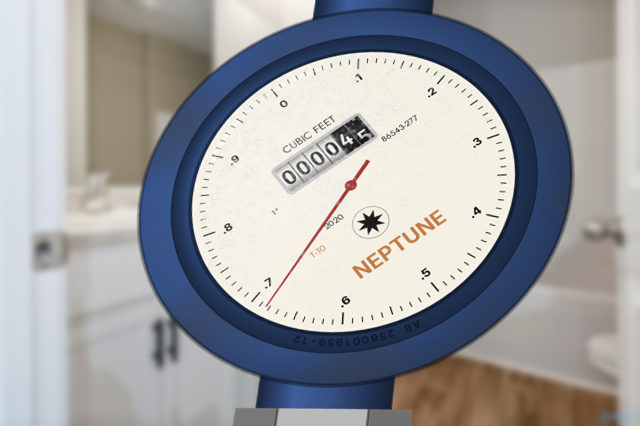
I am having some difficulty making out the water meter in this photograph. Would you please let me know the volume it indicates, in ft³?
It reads 44.68 ft³
